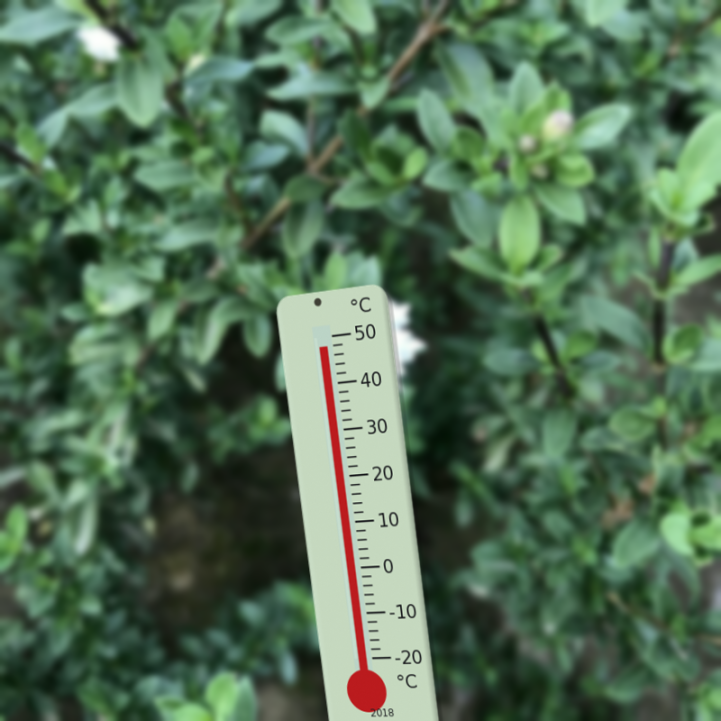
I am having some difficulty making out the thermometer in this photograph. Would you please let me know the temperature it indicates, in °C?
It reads 48 °C
